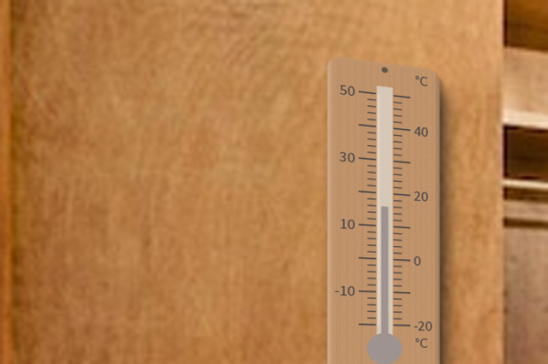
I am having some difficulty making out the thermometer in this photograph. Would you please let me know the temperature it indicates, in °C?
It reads 16 °C
